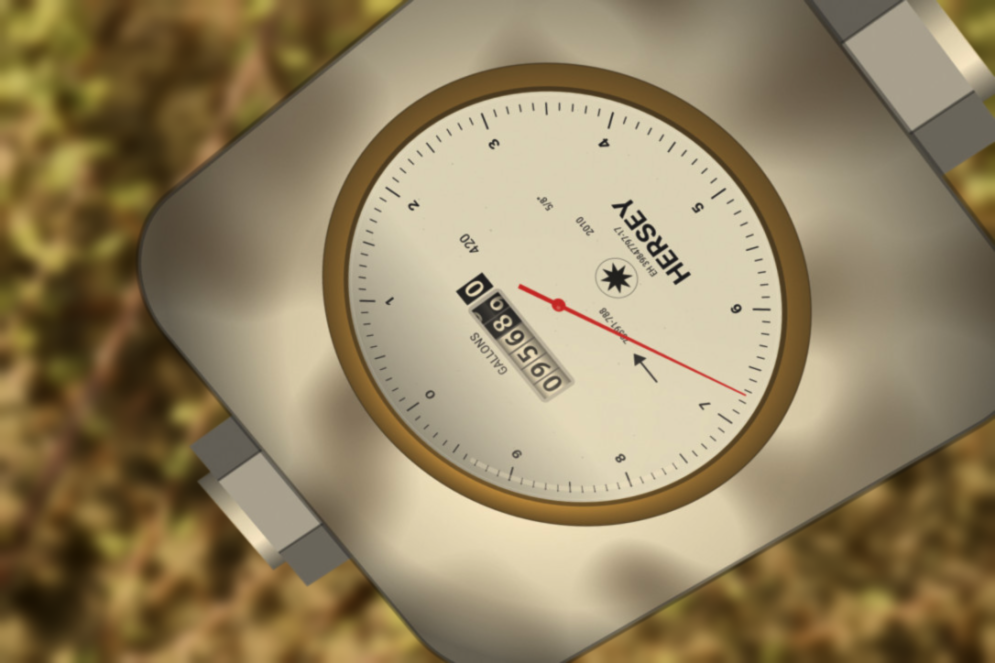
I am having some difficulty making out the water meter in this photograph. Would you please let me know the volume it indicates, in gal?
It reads 956886.7 gal
